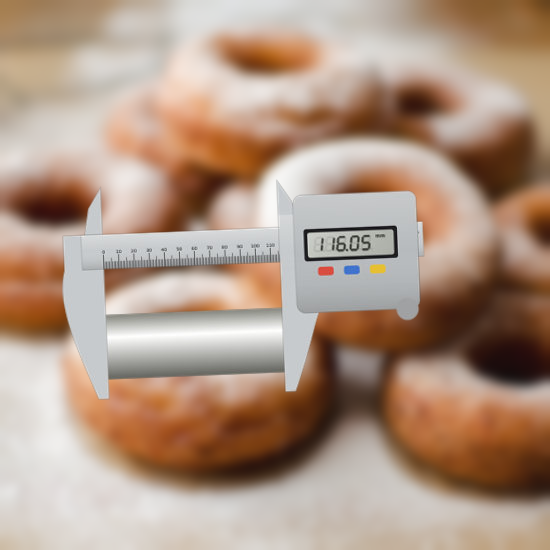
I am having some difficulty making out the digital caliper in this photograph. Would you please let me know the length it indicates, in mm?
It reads 116.05 mm
